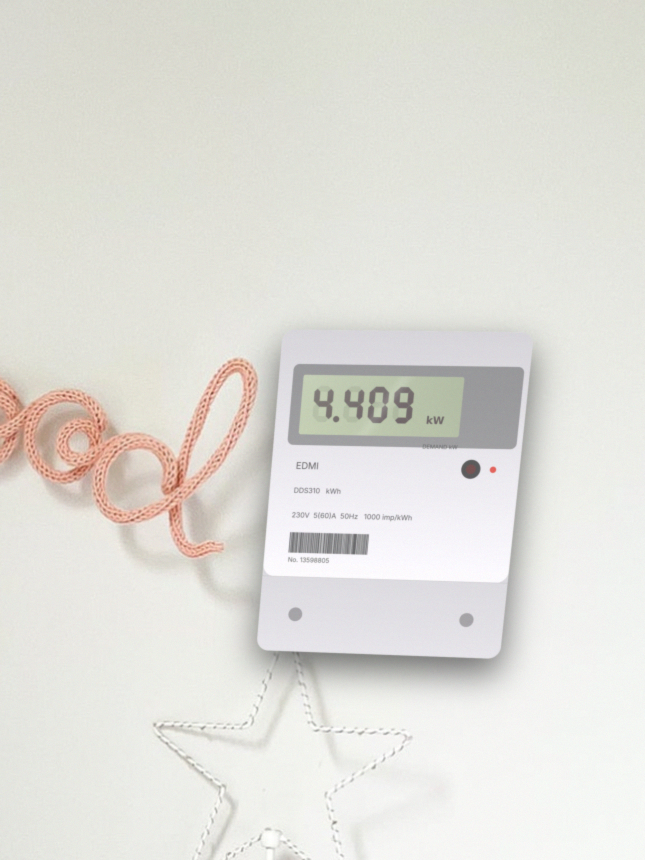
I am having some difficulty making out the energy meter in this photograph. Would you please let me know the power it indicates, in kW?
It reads 4.409 kW
